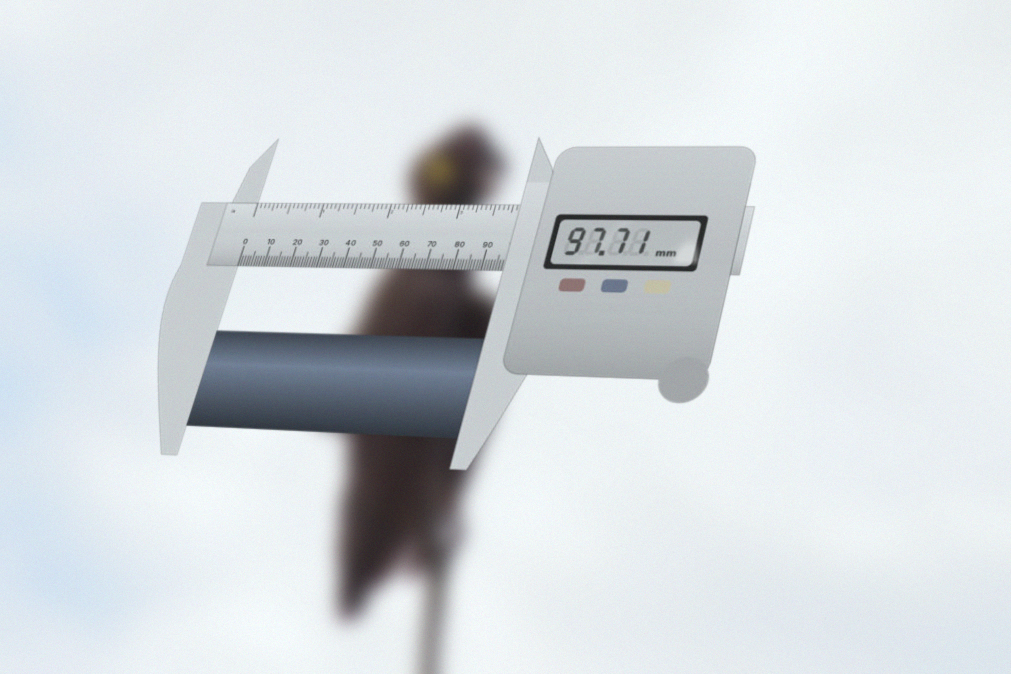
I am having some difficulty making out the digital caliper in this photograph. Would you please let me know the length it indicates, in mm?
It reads 97.71 mm
